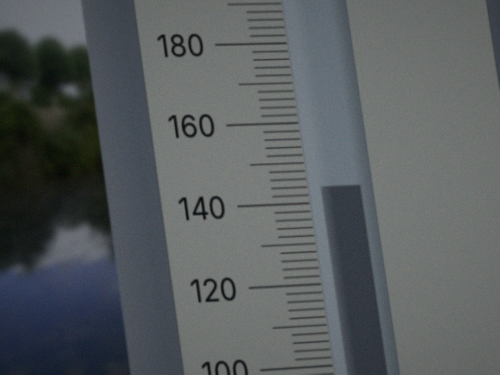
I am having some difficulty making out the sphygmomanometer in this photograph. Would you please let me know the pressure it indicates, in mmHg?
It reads 144 mmHg
